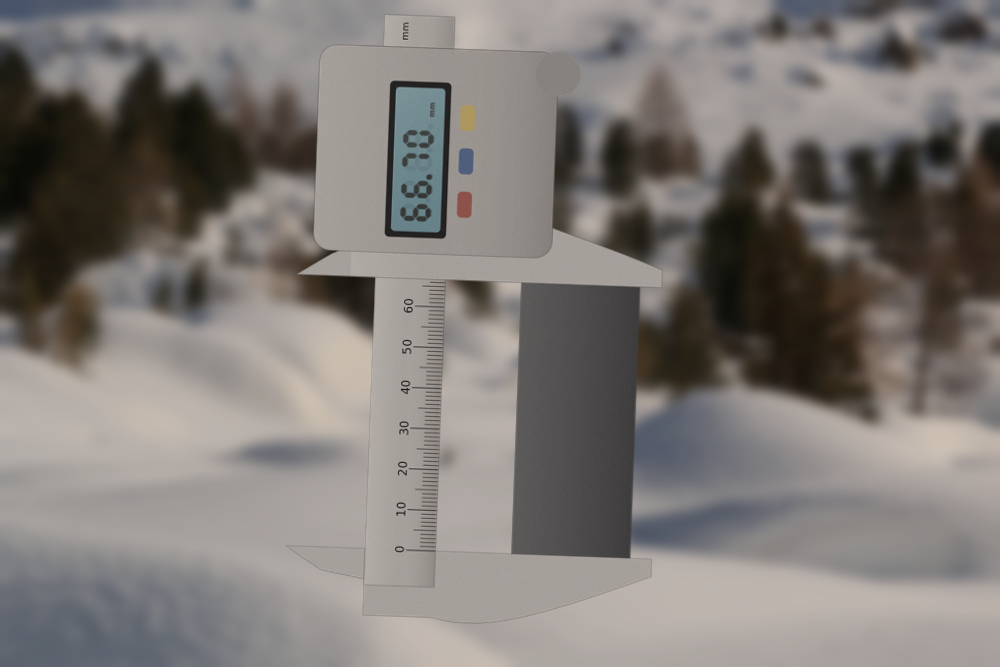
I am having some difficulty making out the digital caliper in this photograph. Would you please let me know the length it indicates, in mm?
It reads 66.70 mm
